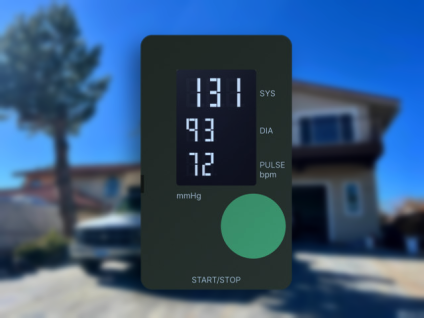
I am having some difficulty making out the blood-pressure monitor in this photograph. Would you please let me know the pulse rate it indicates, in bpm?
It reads 72 bpm
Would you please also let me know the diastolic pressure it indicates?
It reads 93 mmHg
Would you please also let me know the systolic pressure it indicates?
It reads 131 mmHg
